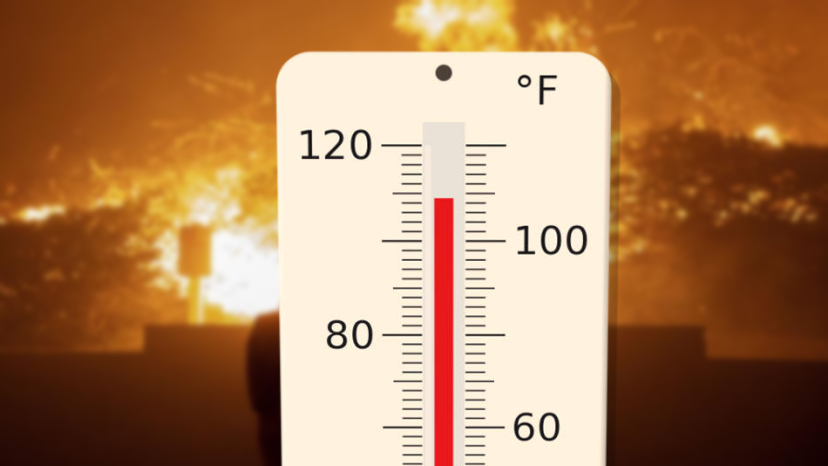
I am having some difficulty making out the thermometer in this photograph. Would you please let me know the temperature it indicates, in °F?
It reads 109 °F
